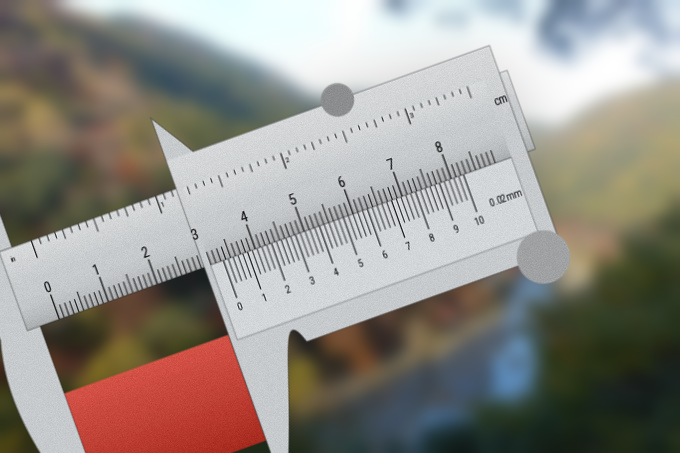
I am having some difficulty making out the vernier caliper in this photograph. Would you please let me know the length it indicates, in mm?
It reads 33.5 mm
